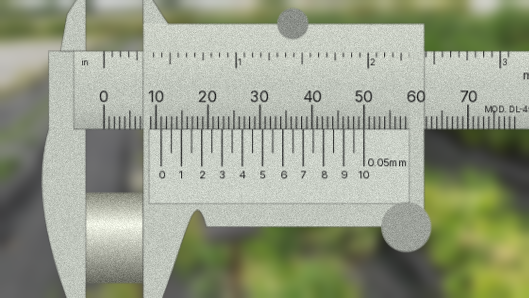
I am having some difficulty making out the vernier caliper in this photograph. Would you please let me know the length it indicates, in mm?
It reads 11.0 mm
